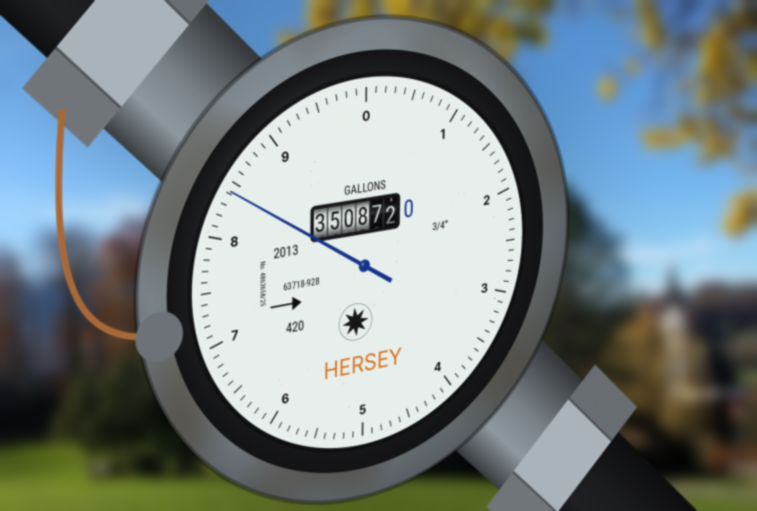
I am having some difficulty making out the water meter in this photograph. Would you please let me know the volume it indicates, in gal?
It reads 3508718.4 gal
